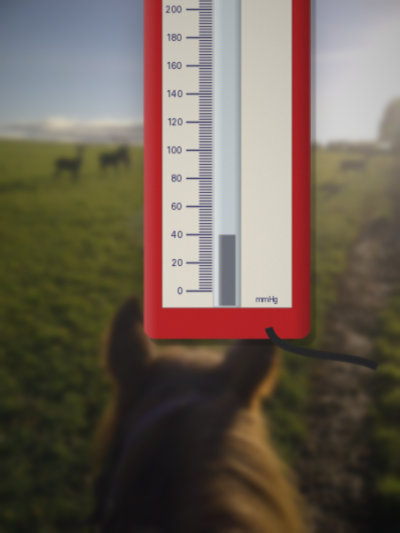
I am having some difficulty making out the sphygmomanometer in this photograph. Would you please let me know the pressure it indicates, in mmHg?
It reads 40 mmHg
